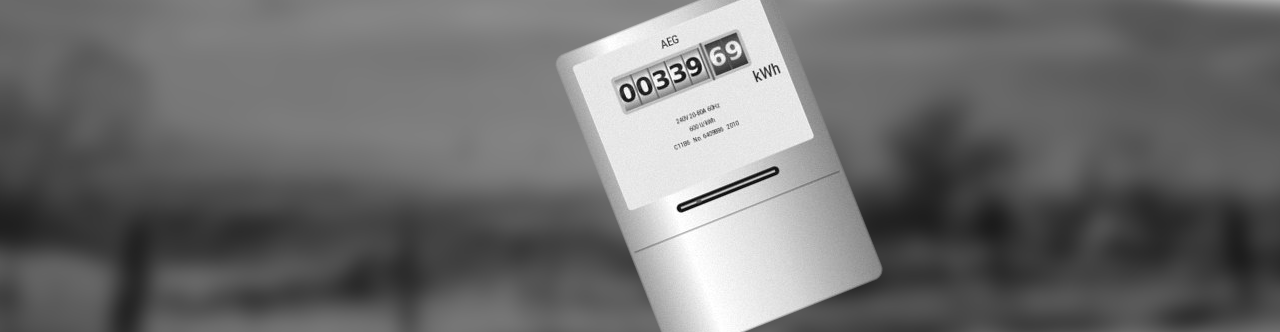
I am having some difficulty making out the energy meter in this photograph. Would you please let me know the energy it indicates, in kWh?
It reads 339.69 kWh
